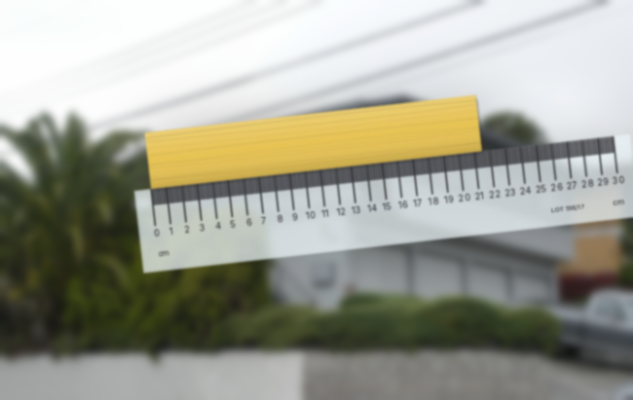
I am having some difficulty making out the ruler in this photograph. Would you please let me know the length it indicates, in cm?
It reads 21.5 cm
